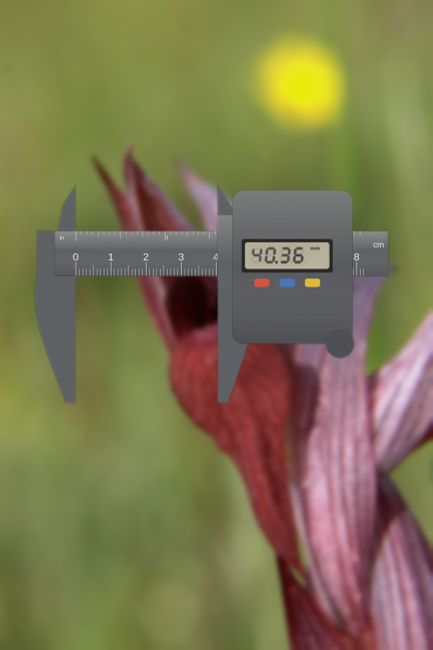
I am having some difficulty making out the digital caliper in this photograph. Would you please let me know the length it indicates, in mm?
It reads 40.36 mm
